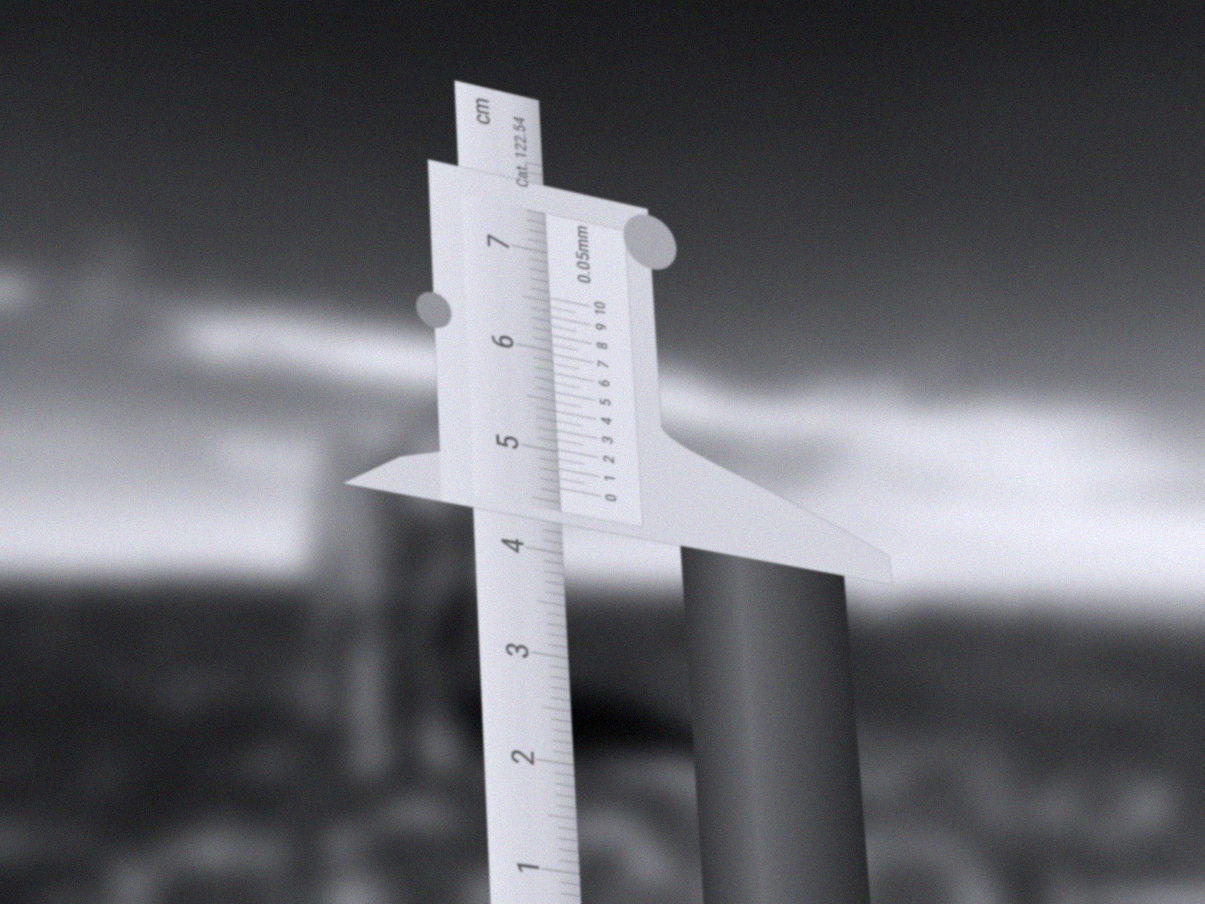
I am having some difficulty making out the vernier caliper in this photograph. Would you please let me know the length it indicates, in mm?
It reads 46.4 mm
